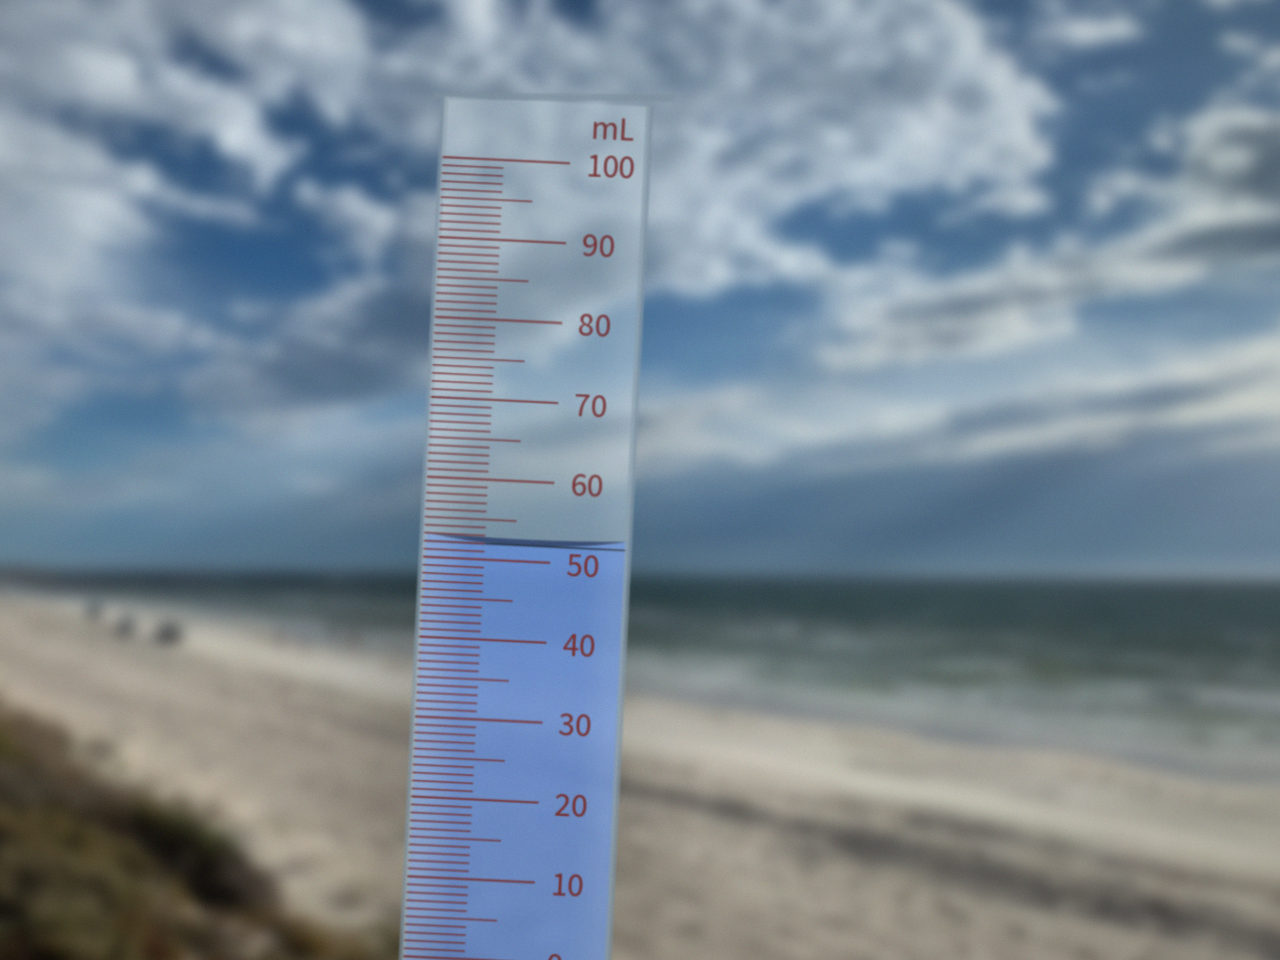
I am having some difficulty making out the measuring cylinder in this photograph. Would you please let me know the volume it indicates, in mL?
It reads 52 mL
